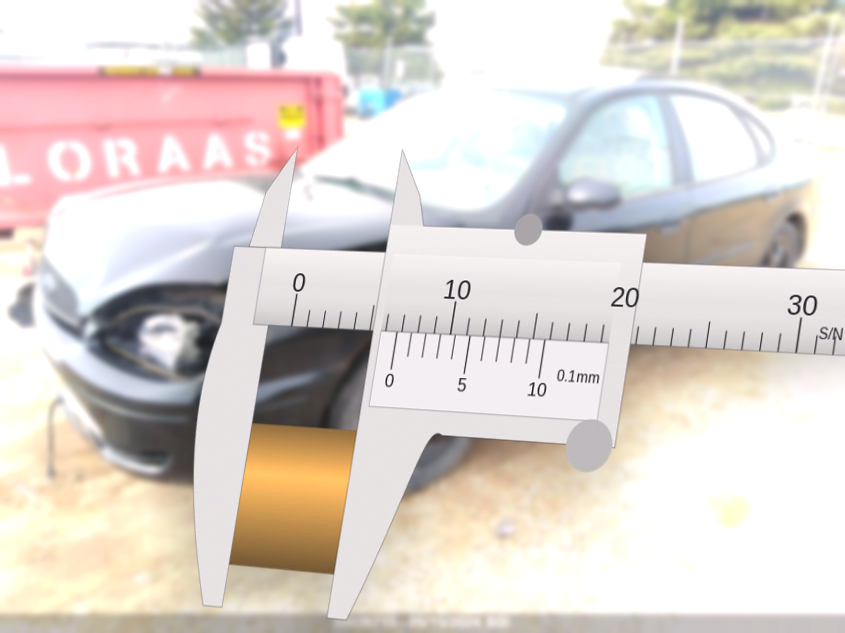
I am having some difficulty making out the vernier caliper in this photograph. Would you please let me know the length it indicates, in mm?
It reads 6.7 mm
